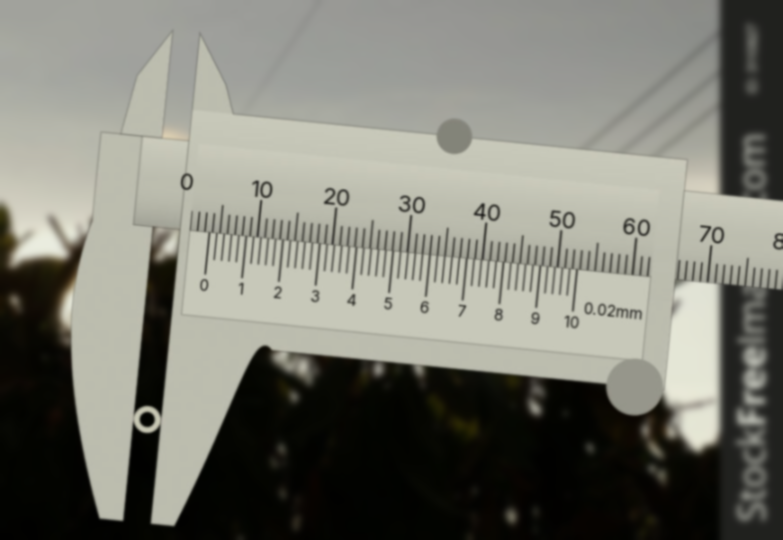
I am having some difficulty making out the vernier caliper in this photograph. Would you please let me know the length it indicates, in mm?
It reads 3.6 mm
